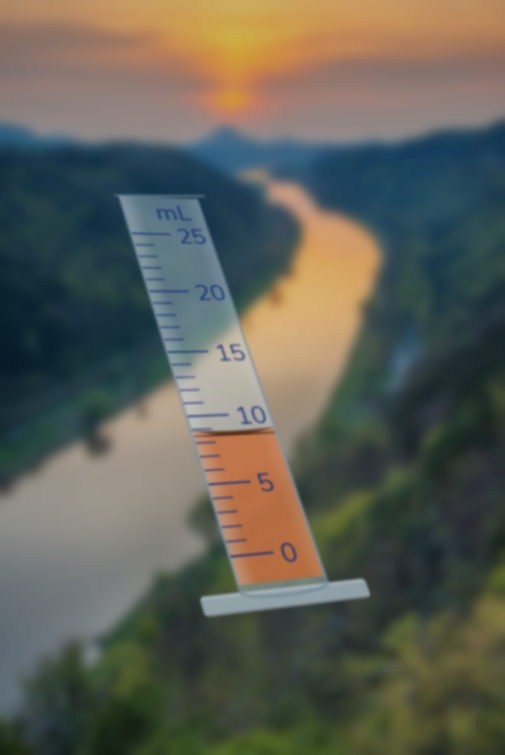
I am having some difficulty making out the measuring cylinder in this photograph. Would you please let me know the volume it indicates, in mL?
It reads 8.5 mL
